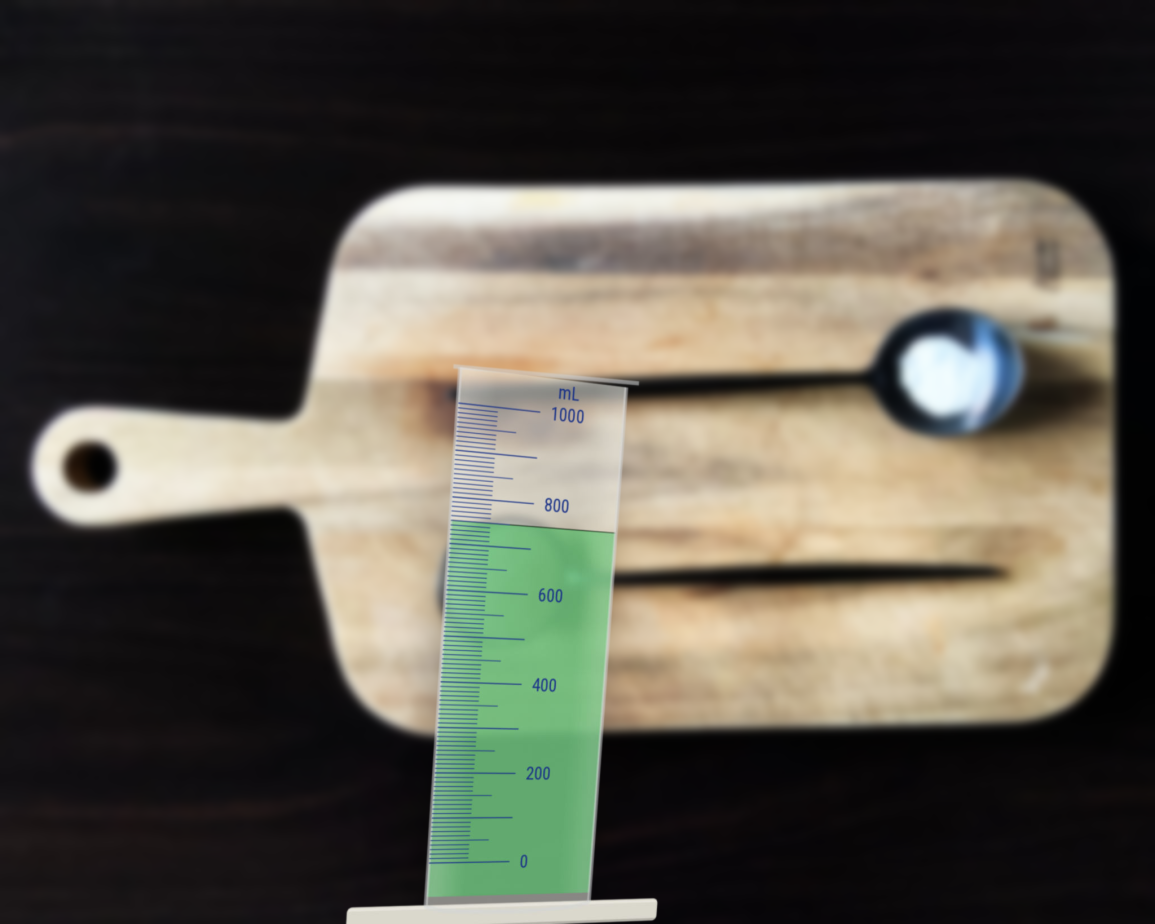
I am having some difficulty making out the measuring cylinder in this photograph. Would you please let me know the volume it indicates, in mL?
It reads 750 mL
